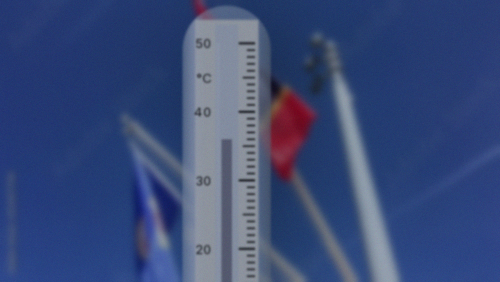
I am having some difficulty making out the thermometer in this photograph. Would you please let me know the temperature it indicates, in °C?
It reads 36 °C
